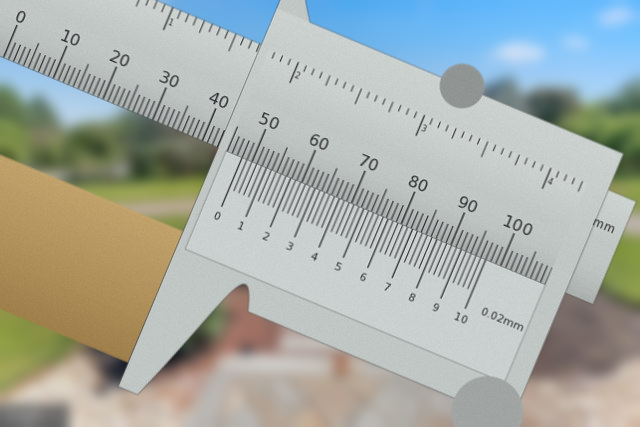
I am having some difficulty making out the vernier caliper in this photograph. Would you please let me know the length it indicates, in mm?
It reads 48.0 mm
